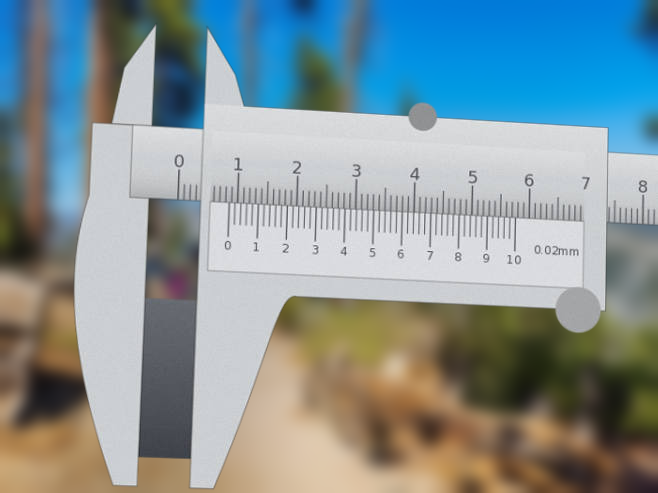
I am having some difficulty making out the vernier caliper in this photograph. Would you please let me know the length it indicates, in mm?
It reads 8.6 mm
